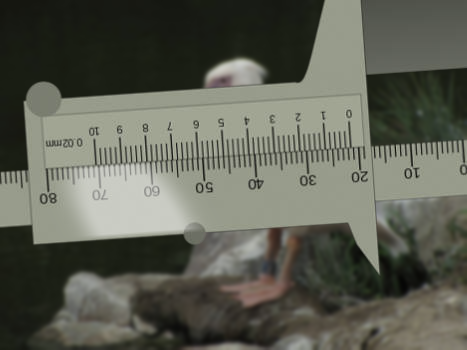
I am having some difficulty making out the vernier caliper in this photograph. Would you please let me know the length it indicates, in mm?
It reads 21.5 mm
